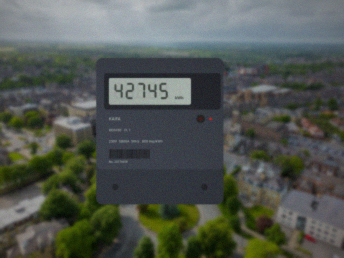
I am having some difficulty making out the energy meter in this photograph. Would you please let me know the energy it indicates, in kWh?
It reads 42745 kWh
